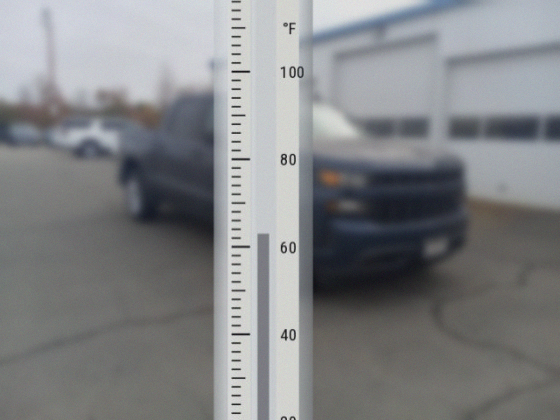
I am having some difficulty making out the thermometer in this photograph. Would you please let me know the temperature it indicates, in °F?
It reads 63 °F
